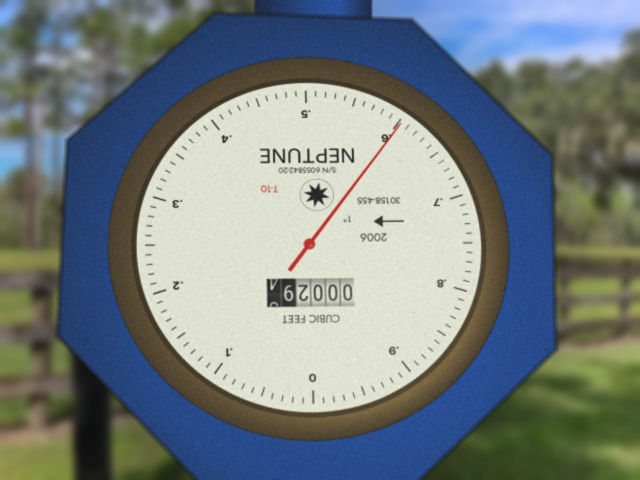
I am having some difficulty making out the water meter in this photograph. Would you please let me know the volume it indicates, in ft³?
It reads 293.60 ft³
